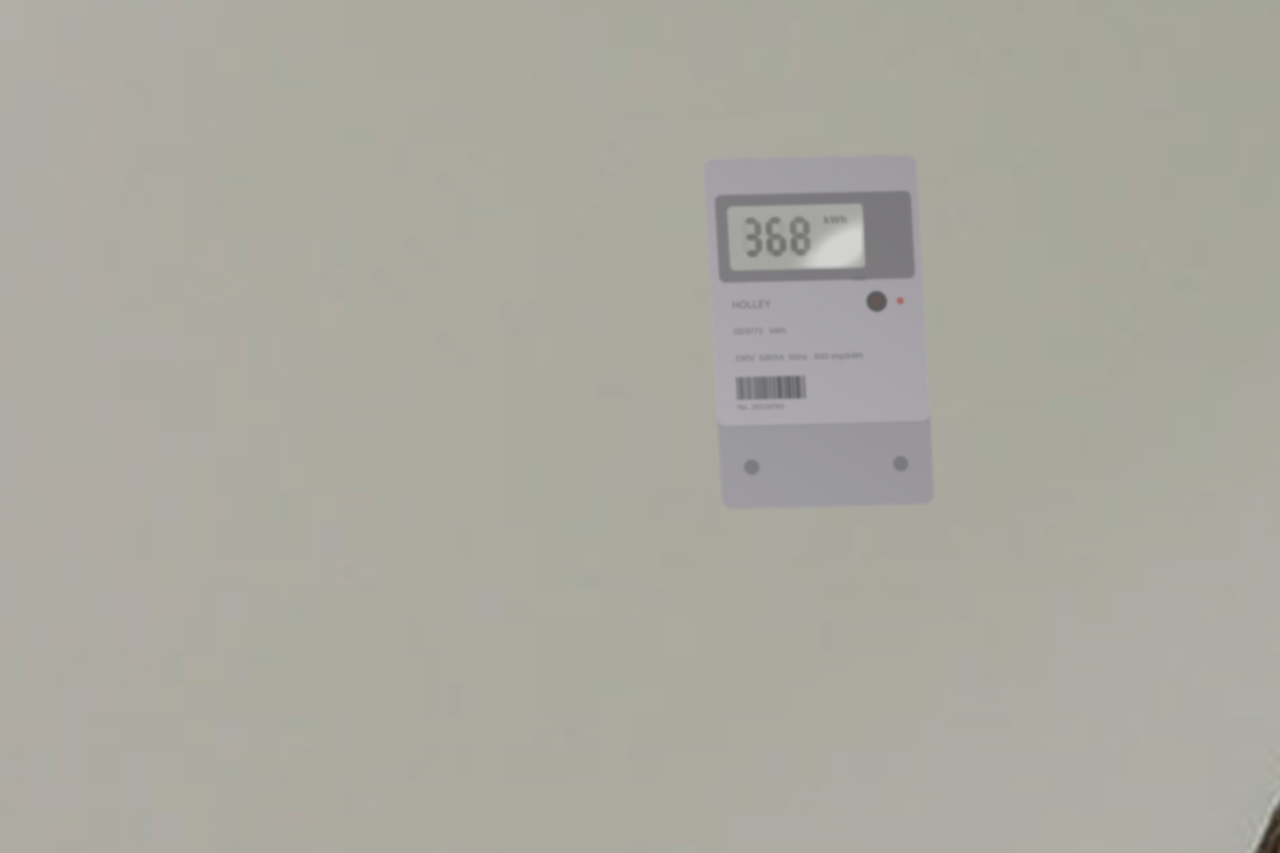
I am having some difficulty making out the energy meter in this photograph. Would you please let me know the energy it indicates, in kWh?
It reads 368 kWh
